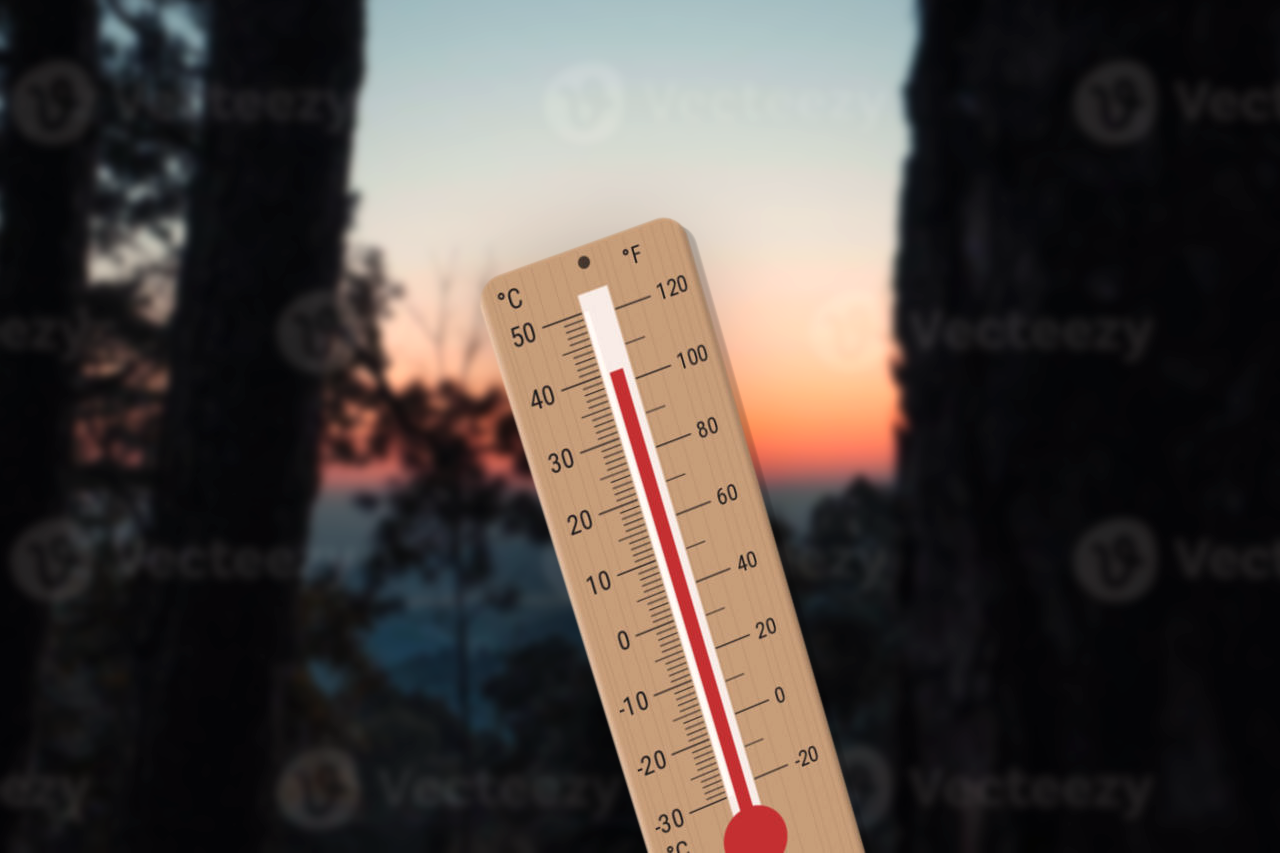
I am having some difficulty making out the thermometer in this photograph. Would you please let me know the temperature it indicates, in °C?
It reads 40 °C
